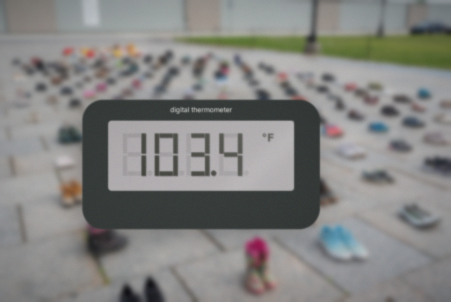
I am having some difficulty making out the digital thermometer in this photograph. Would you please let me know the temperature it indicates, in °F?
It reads 103.4 °F
